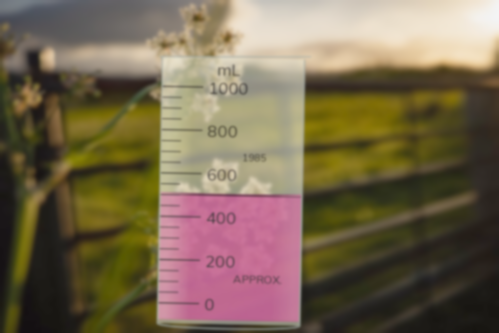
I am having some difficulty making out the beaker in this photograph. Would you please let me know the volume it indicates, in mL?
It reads 500 mL
